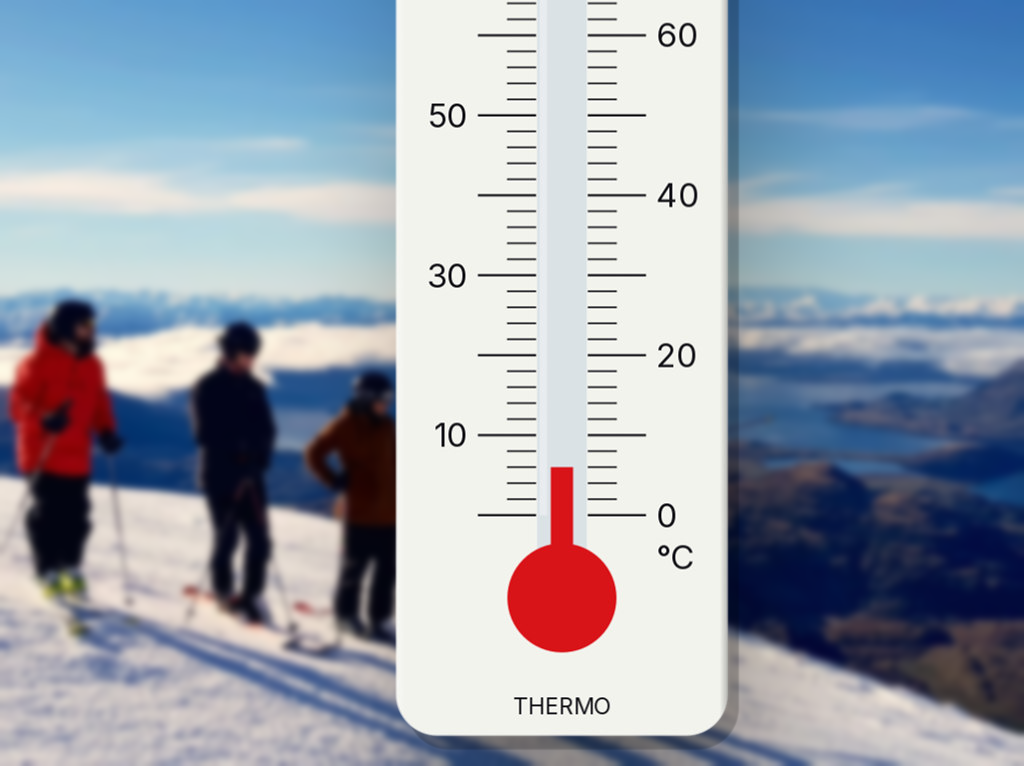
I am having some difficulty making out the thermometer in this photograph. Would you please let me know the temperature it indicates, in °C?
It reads 6 °C
